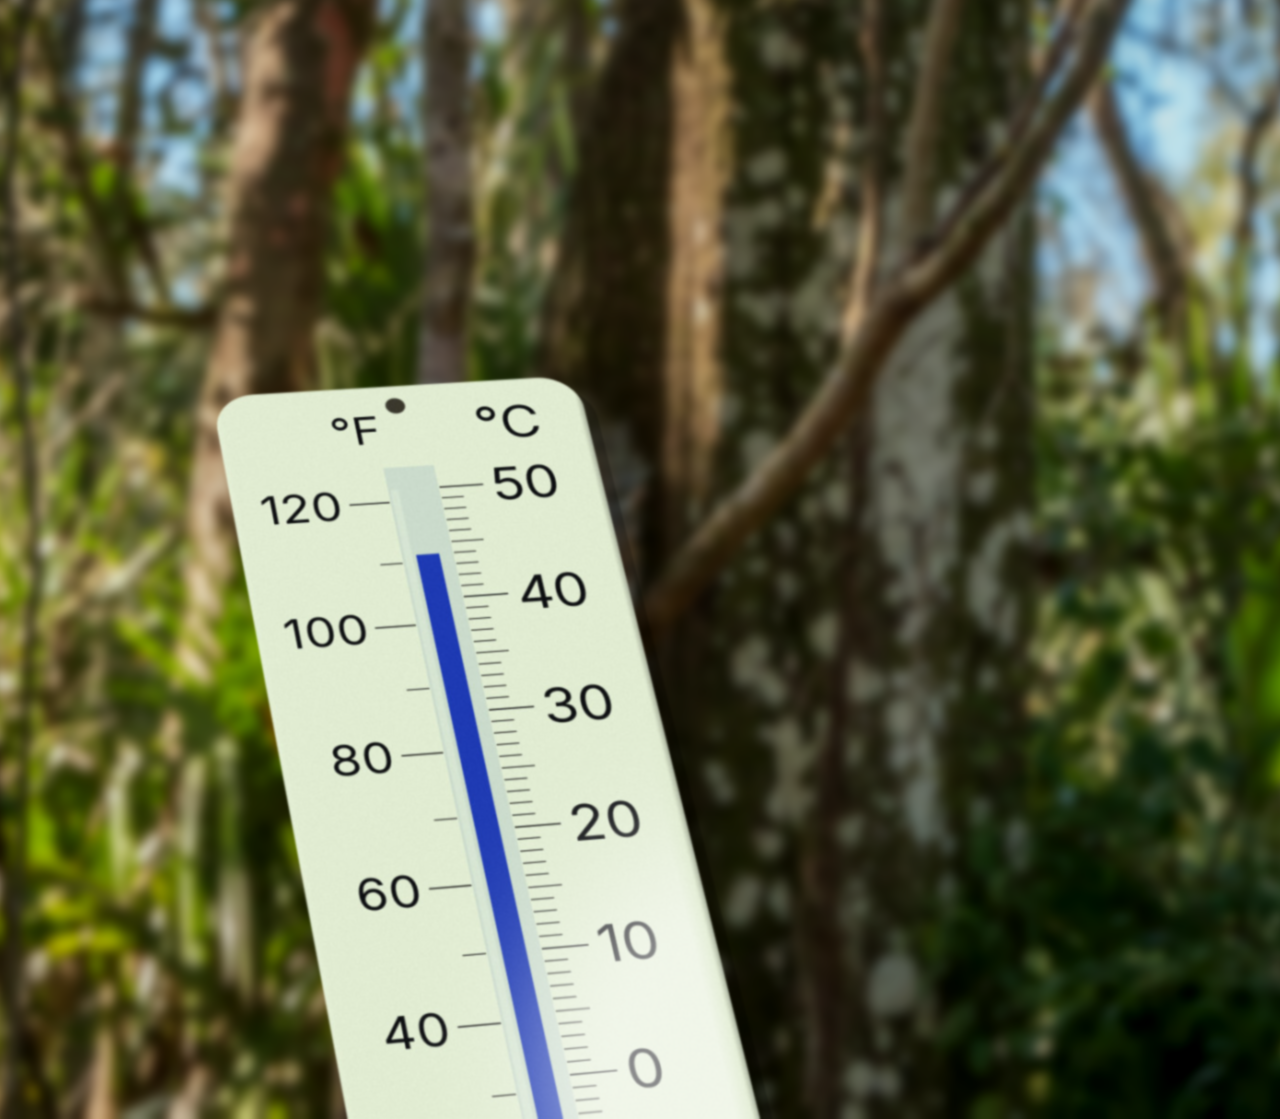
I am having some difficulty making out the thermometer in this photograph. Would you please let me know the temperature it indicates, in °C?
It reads 44 °C
